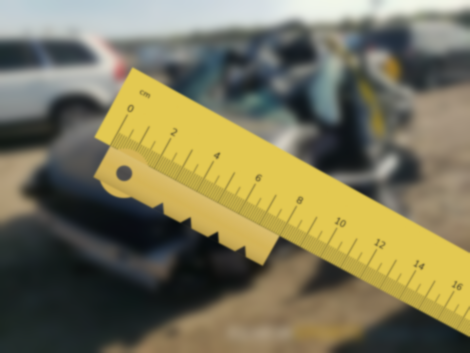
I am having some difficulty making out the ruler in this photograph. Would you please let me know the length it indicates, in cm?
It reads 8 cm
